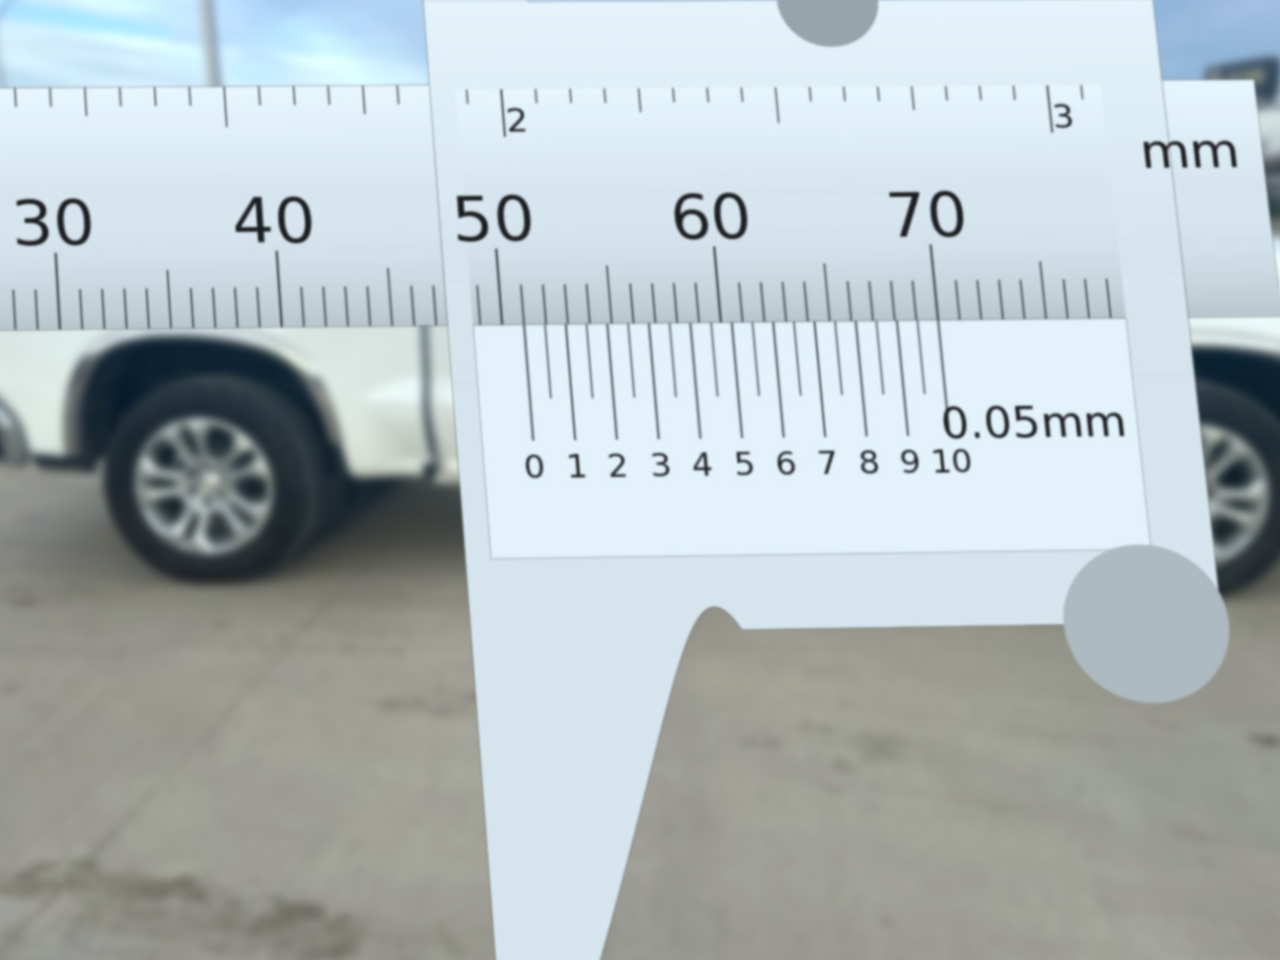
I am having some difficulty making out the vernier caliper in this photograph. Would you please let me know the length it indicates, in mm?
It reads 51.0 mm
